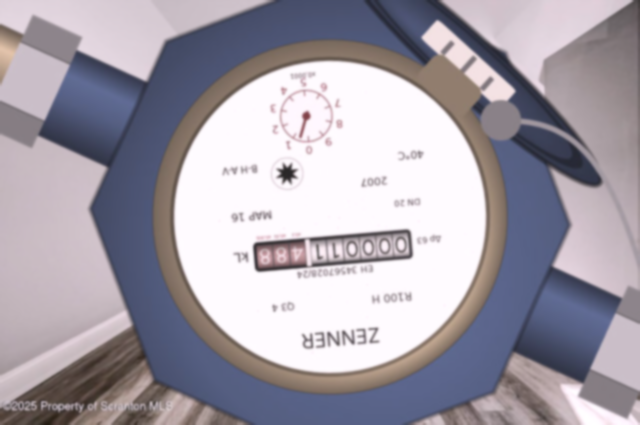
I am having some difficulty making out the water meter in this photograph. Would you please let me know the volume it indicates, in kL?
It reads 11.4880 kL
